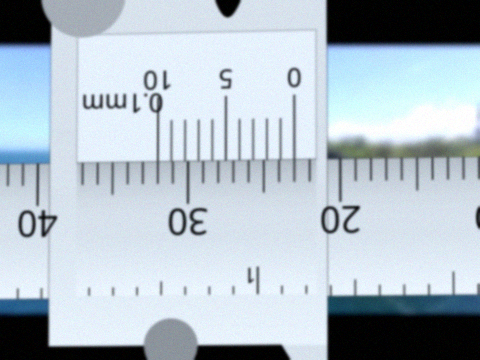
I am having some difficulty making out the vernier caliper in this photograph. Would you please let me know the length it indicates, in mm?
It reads 23.0 mm
